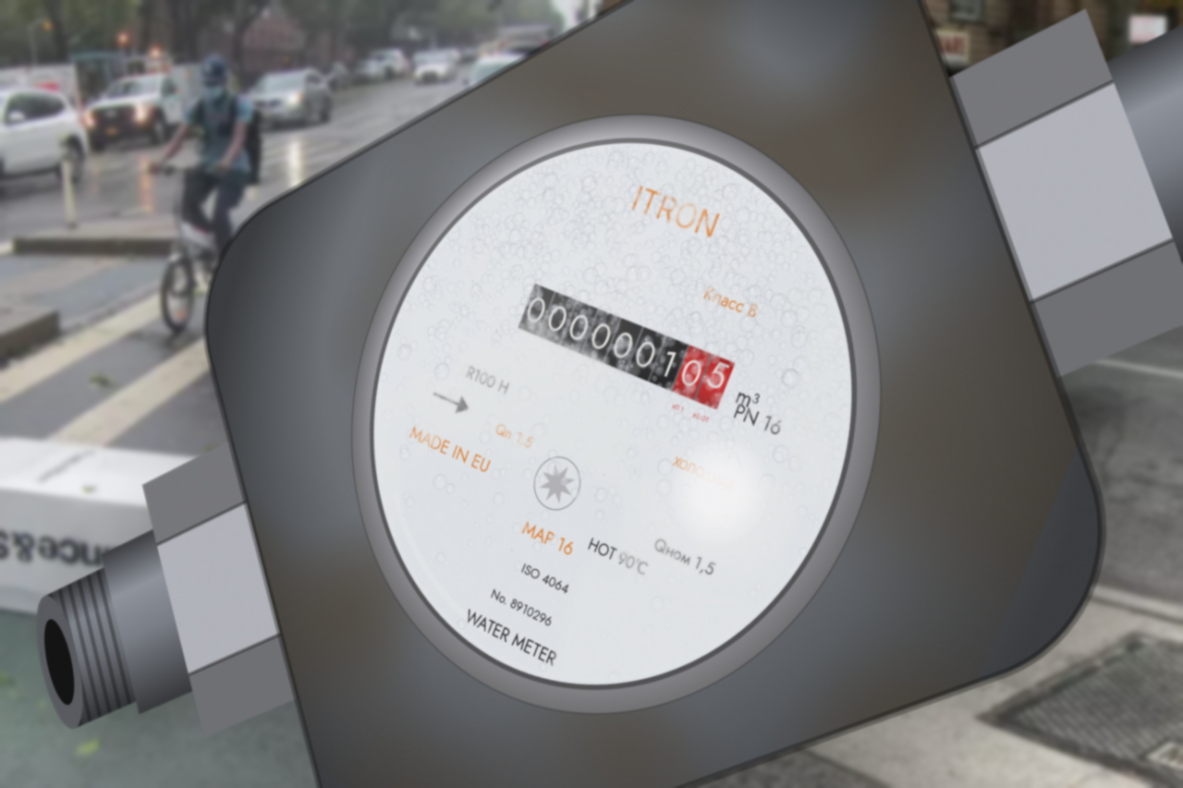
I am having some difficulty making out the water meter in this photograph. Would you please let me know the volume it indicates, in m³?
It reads 1.05 m³
